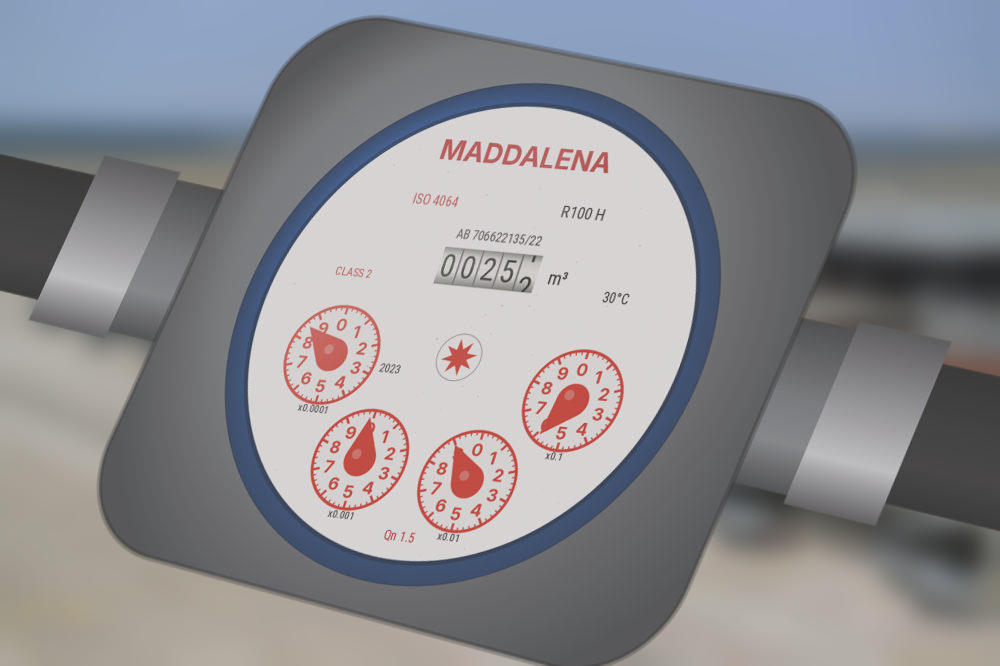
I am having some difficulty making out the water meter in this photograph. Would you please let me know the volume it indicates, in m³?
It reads 251.5898 m³
